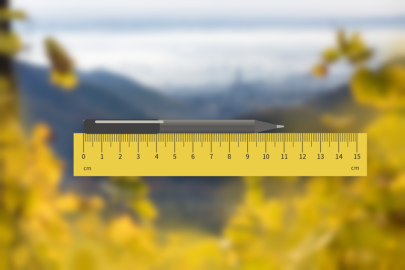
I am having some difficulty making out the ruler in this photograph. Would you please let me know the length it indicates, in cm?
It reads 11 cm
